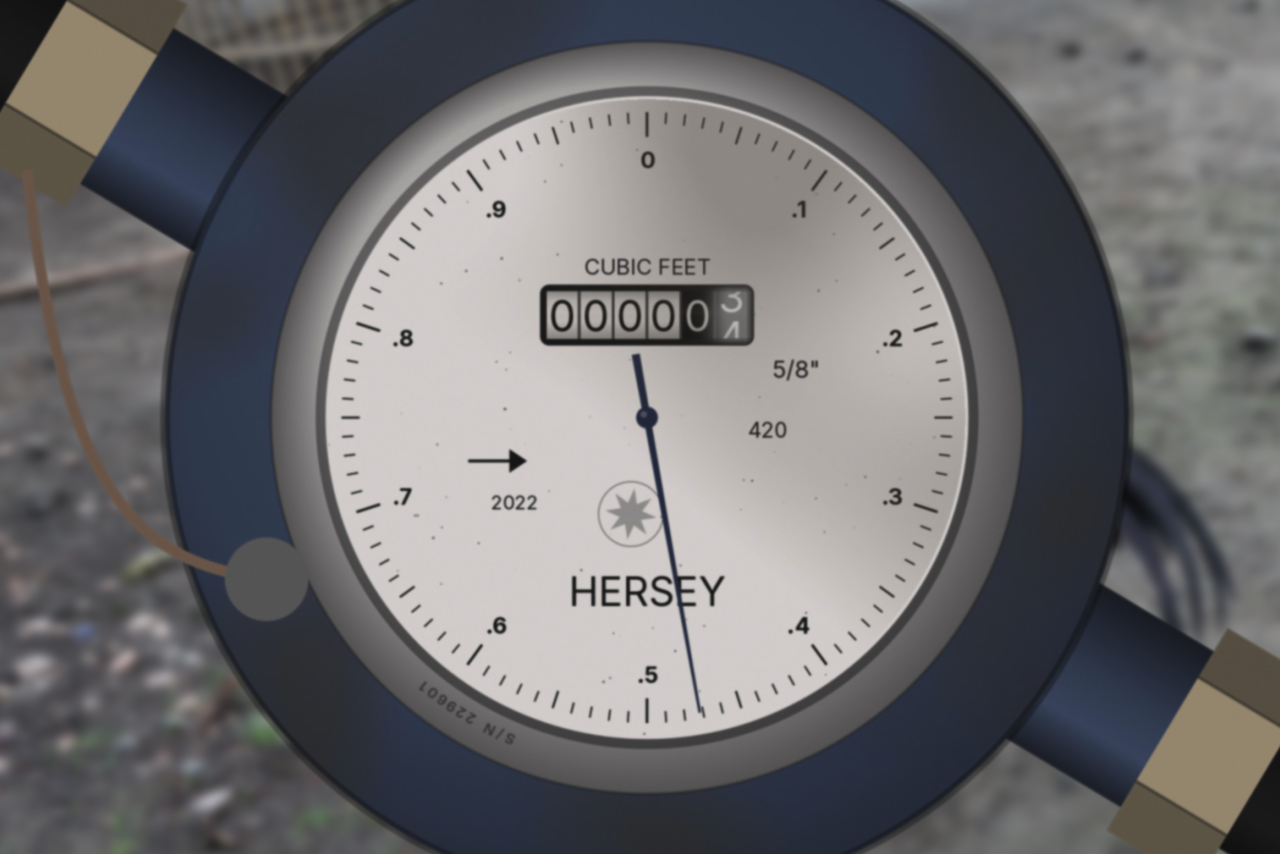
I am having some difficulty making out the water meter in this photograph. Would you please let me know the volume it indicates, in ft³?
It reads 3.47 ft³
